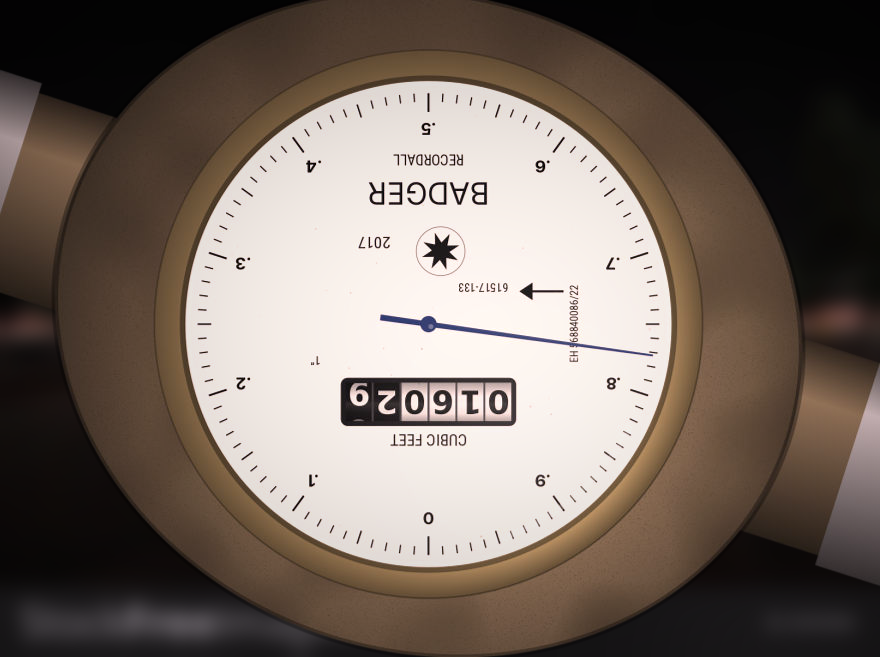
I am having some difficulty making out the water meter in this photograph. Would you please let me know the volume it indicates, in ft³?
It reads 16028.77 ft³
